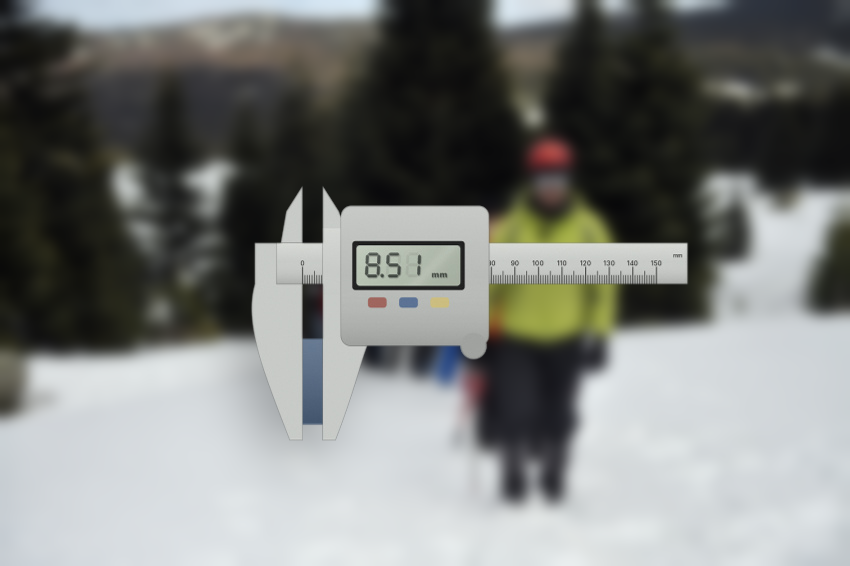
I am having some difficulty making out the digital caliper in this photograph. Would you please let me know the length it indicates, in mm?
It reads 8.51 mm
